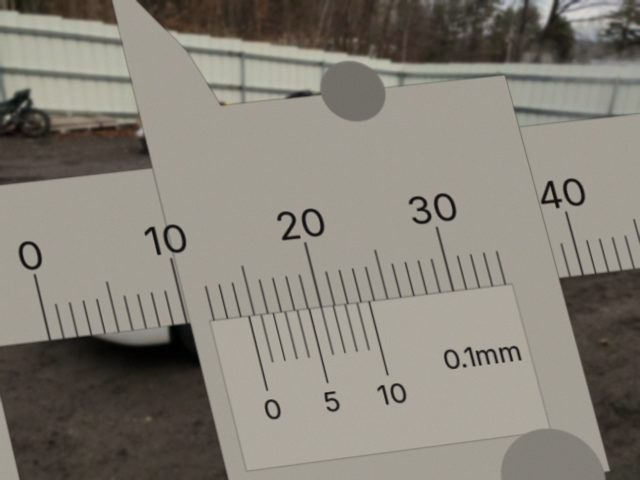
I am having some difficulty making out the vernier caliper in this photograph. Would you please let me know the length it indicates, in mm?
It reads 14.6 mm
